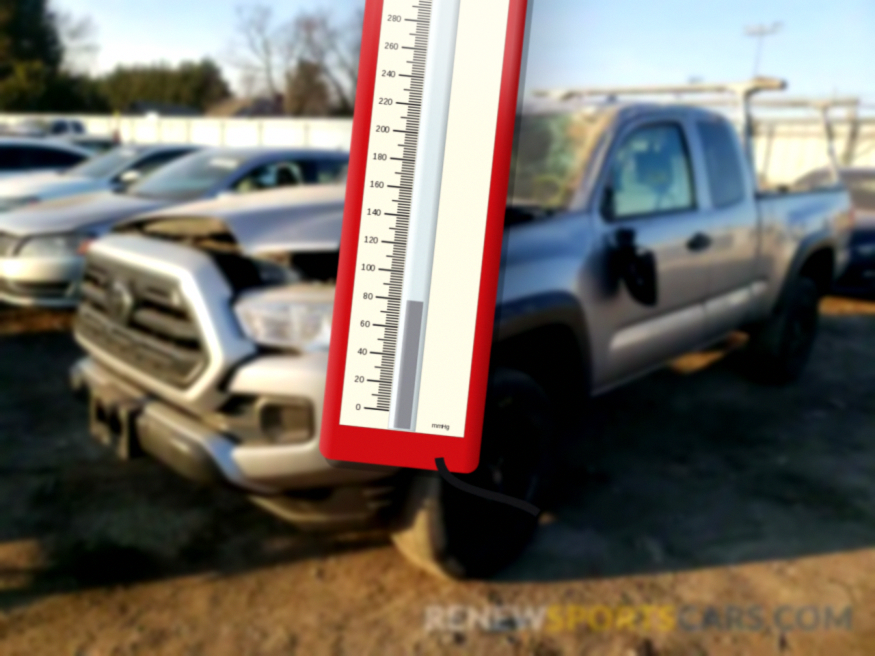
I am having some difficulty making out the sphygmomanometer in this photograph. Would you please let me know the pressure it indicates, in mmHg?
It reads 80 mmHg
